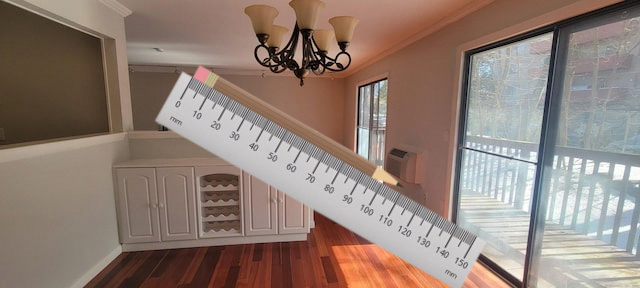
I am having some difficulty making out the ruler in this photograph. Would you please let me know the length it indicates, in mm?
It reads 110 mm
